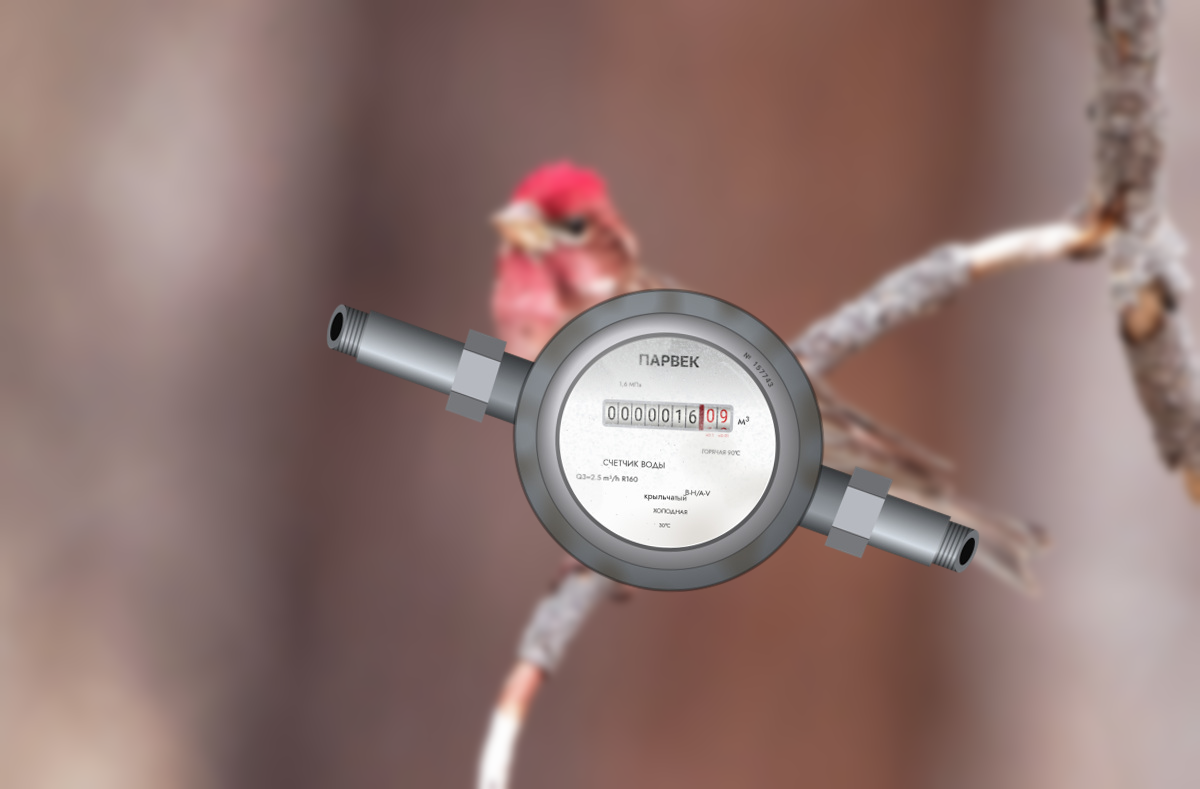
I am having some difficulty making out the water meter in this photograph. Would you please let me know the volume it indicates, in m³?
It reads 16.09 m³
